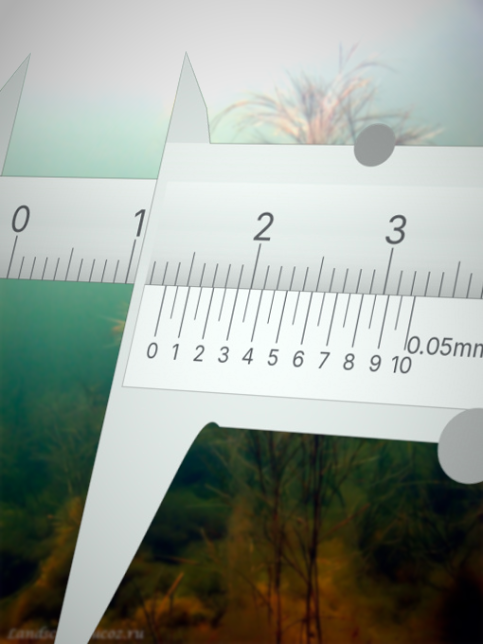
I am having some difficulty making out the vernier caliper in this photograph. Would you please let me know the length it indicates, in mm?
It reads 13.3 mm
